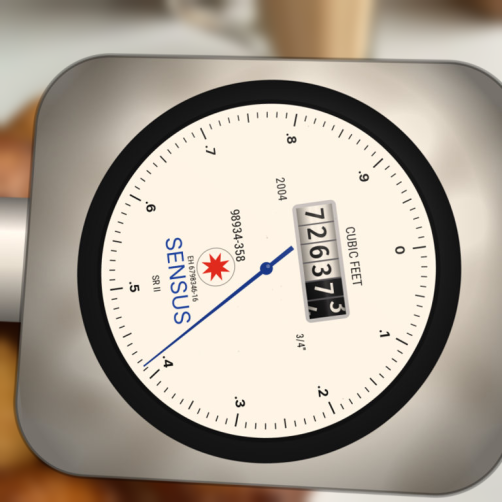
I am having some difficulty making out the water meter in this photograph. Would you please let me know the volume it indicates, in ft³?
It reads 726373.41 ft³
